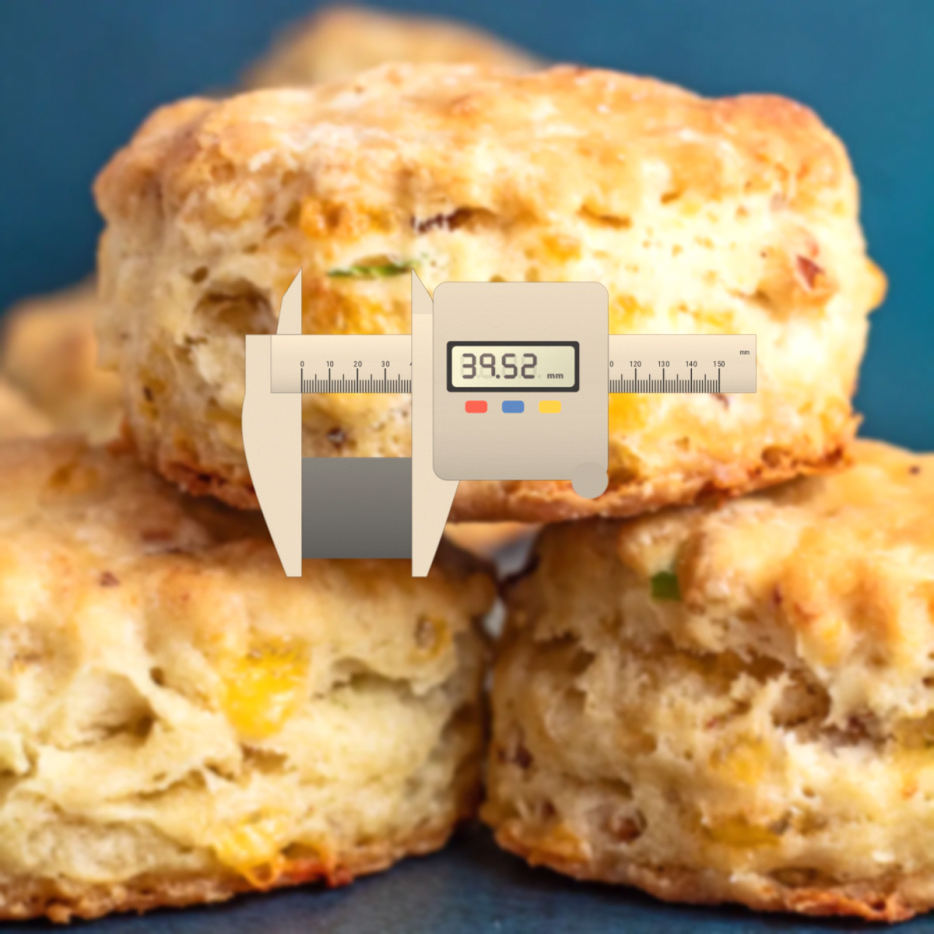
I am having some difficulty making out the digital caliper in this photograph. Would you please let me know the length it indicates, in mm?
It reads 39.52 mm
